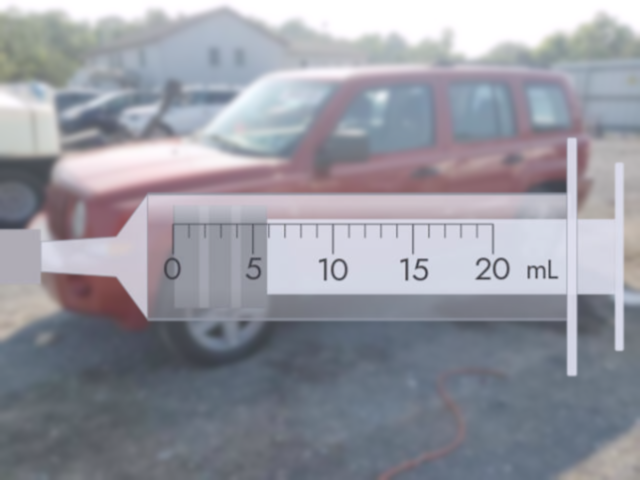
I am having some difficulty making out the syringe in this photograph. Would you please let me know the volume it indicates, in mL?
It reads 0 mL
